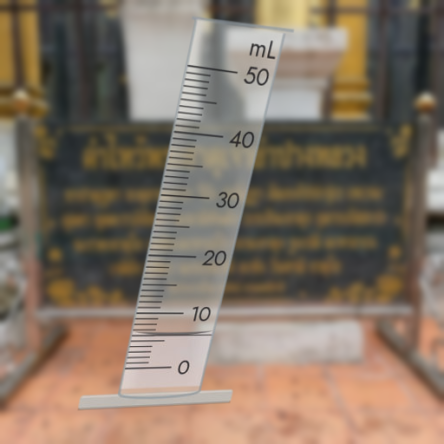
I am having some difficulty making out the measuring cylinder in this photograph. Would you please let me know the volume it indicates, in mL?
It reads 6 mL
